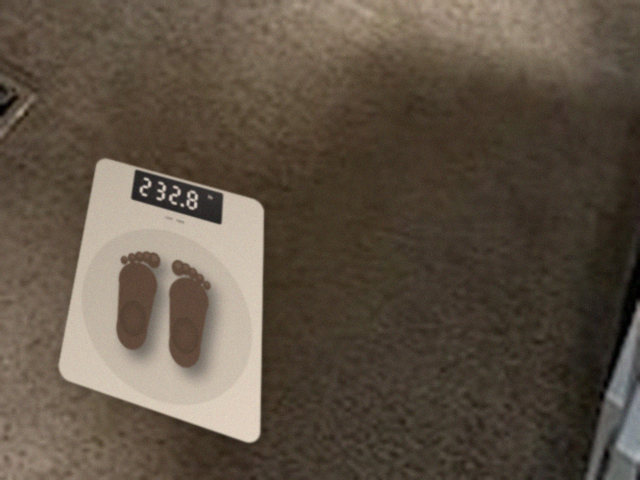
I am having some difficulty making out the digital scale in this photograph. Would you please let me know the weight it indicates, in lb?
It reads 232.8 lb
